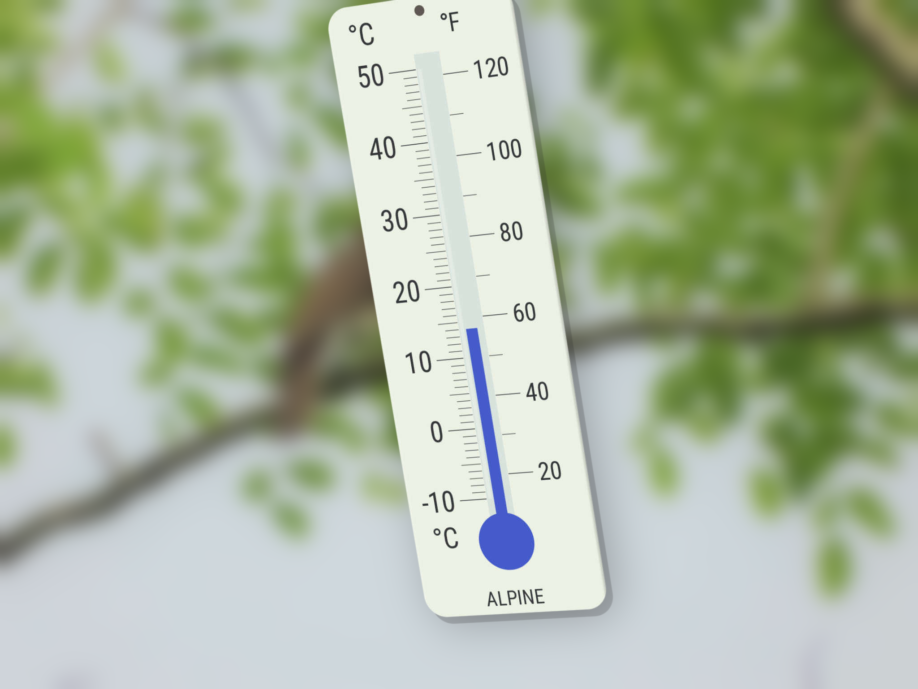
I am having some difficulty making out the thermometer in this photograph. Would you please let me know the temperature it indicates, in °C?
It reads 14 °C
